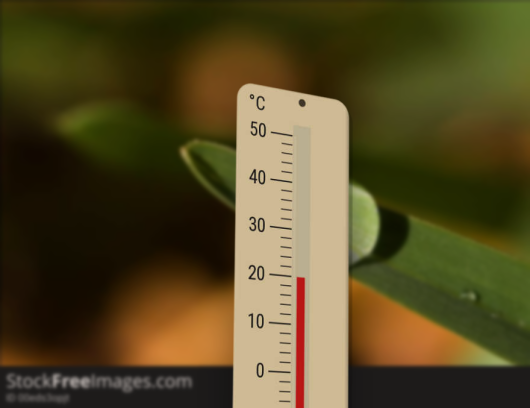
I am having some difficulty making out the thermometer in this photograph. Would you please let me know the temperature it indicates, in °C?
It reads 20 °C
